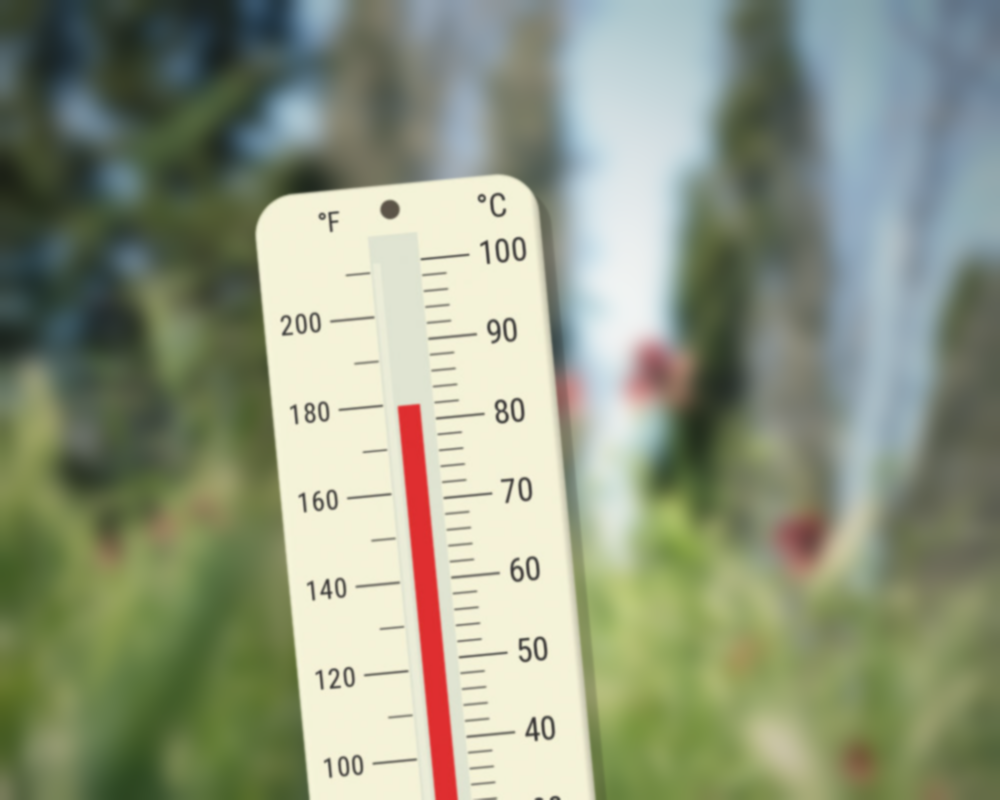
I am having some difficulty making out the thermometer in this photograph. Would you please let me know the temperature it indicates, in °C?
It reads 82 °C
